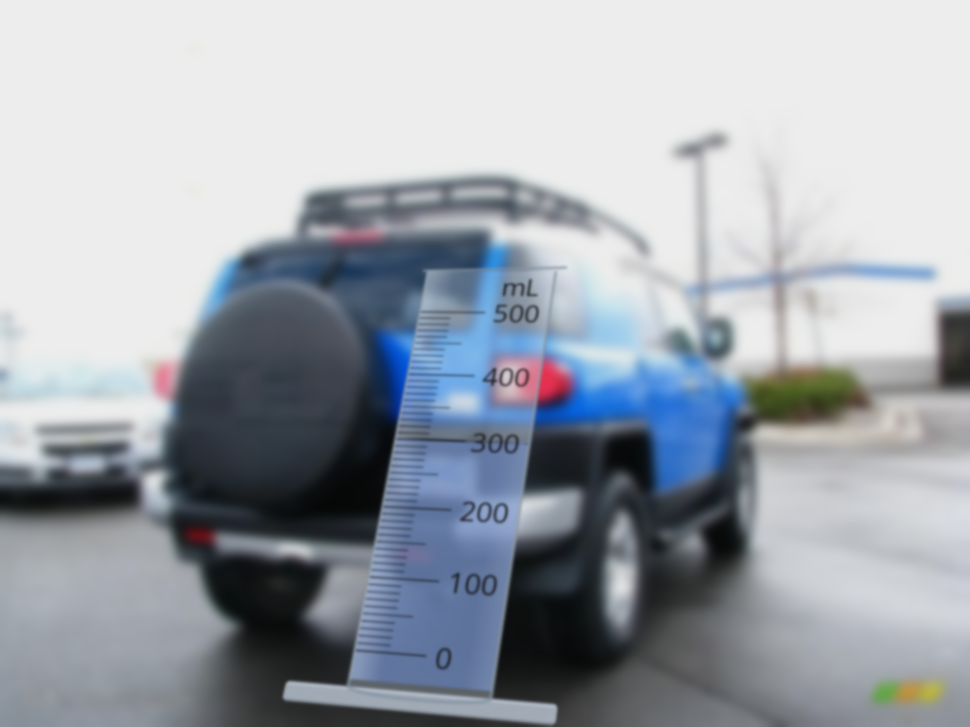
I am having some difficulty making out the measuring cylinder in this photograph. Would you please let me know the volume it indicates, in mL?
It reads 300 mL
